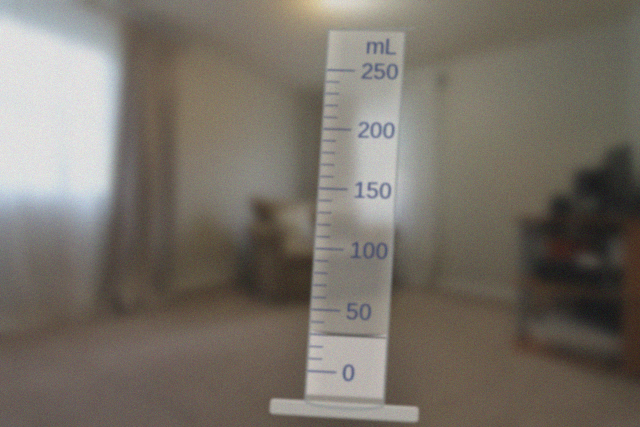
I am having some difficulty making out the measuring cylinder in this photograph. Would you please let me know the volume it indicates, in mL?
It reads 30 mL
